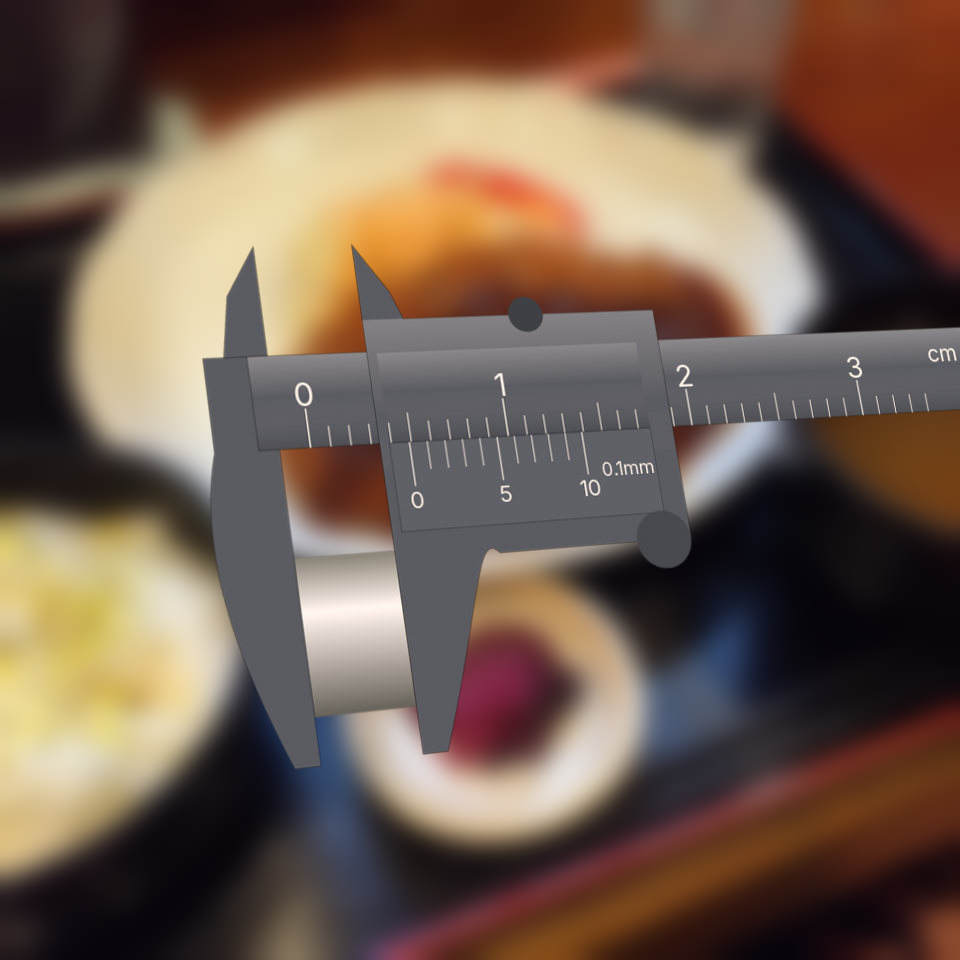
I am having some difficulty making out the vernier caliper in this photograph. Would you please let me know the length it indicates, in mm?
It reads 4.9 mm
